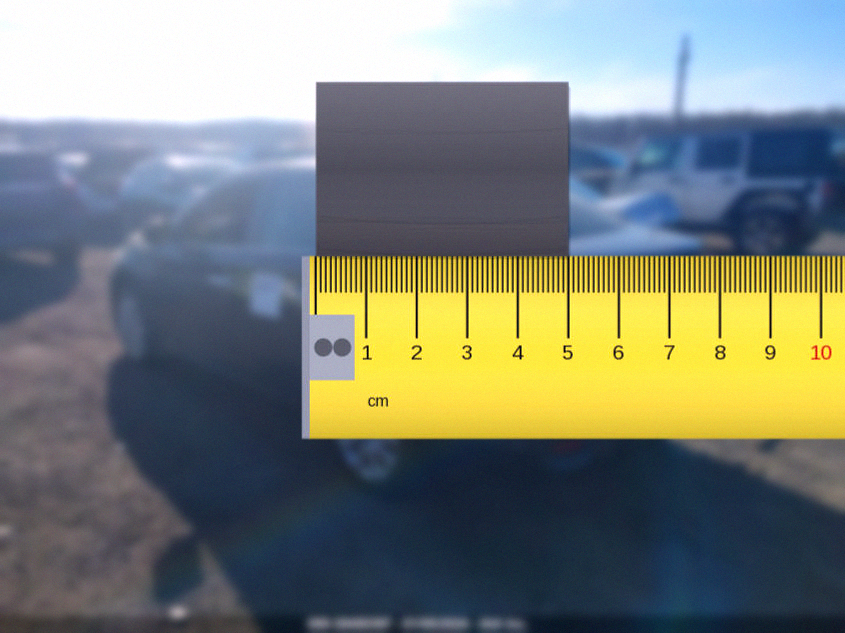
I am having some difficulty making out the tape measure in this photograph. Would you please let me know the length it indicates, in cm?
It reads 5 cm
